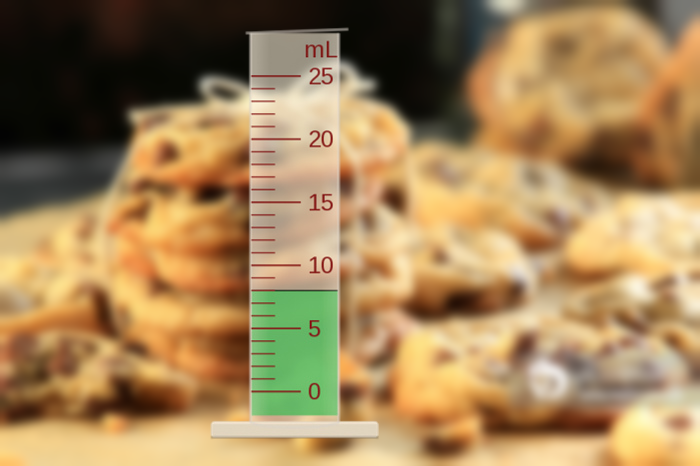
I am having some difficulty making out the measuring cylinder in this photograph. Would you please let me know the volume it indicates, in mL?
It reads 8 mL
